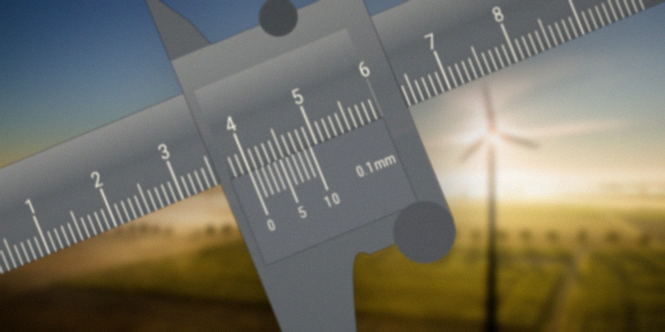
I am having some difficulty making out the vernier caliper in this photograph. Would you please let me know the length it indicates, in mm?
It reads 40.0 mm
